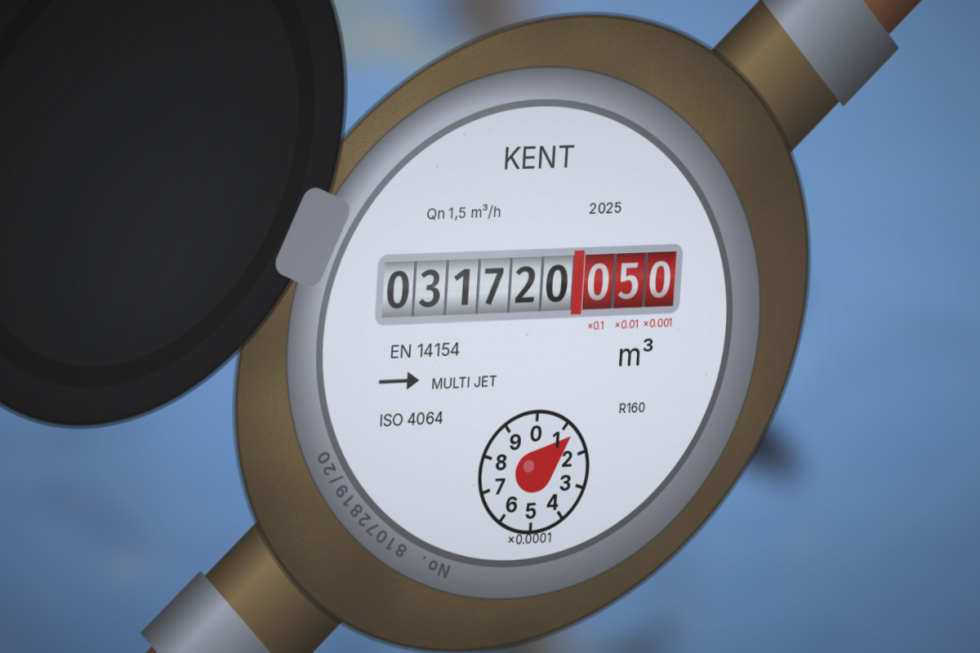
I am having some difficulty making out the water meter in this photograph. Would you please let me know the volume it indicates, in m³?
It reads 31720.0501 m³
